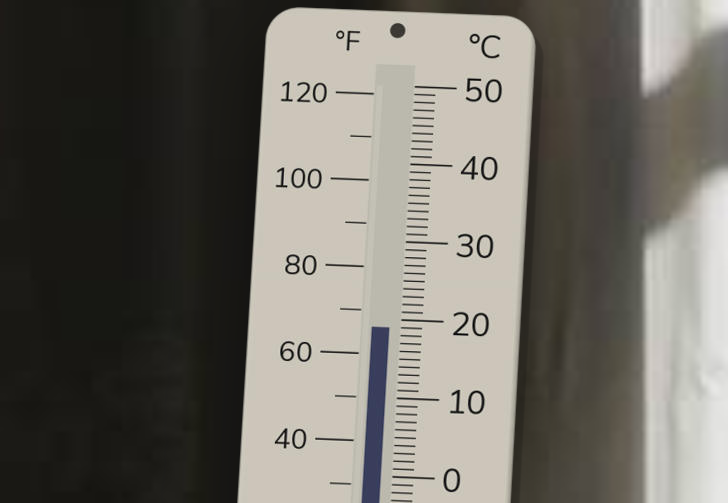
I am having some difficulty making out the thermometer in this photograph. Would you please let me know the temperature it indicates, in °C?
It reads 19 °C
